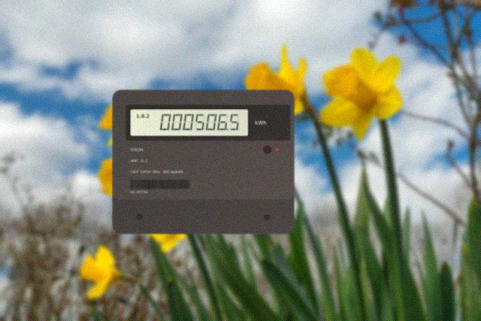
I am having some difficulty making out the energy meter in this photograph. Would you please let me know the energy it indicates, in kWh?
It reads 506.5 kWh
